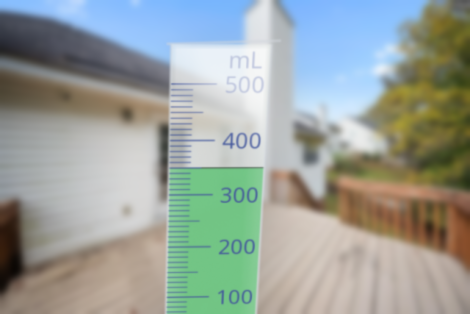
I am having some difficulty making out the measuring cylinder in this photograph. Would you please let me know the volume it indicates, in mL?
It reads 350 mL
